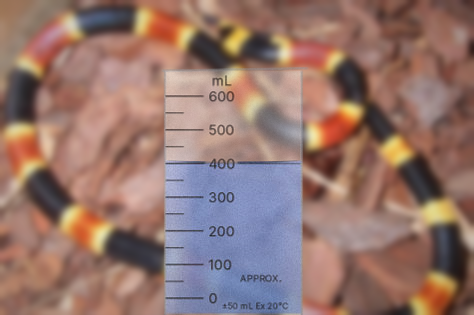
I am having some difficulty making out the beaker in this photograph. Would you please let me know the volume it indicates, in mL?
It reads 400 mL
